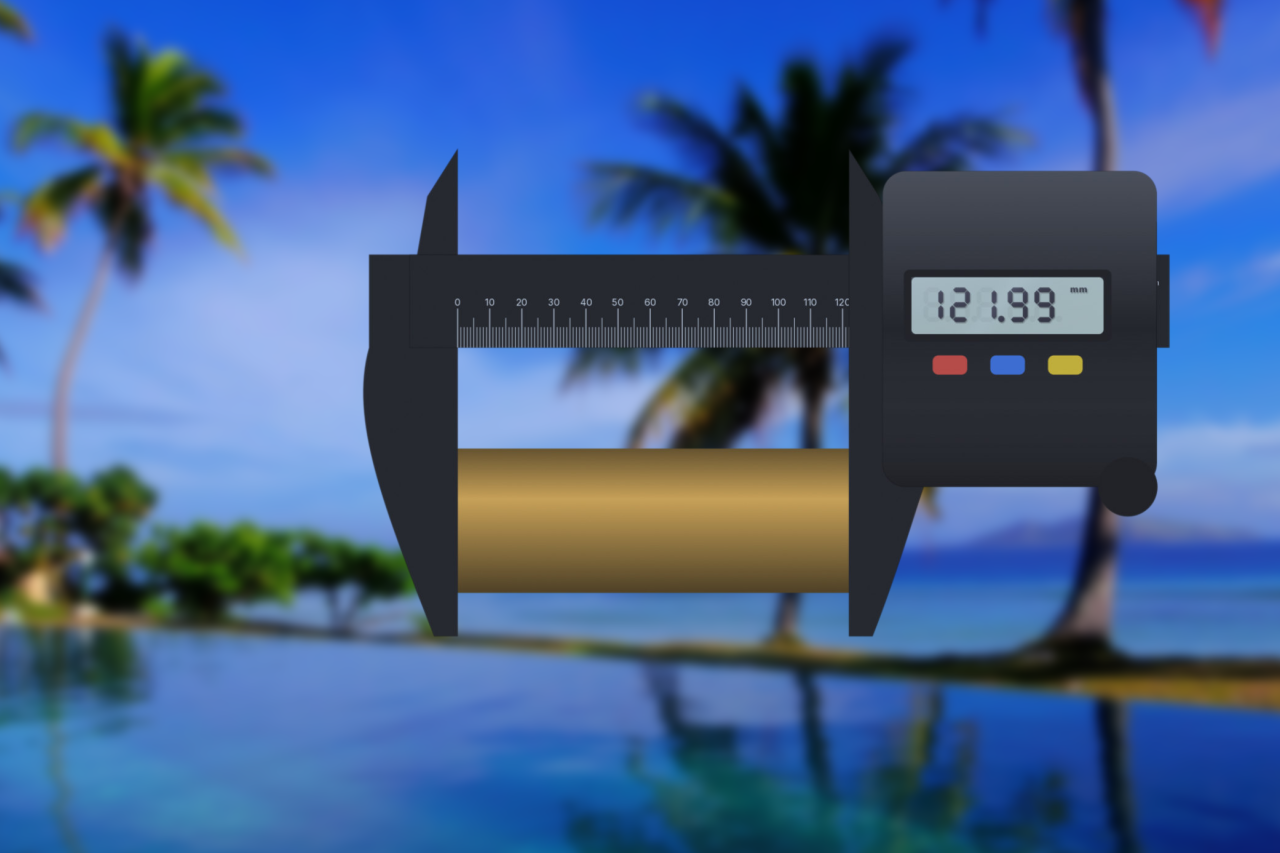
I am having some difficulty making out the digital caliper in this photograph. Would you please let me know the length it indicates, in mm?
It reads 121.99 mm
